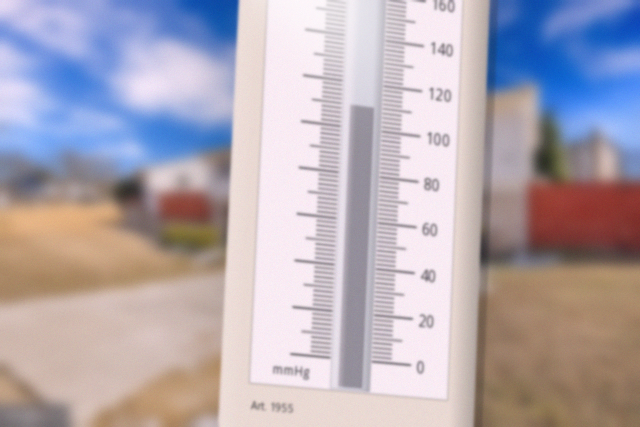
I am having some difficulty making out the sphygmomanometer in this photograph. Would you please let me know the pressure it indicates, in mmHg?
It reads 110 mmHg
